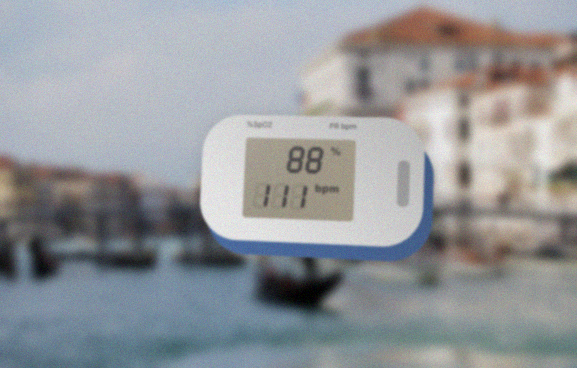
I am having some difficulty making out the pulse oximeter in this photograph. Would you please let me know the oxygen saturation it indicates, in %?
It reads 88 %
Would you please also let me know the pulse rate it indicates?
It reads 111 bpm
